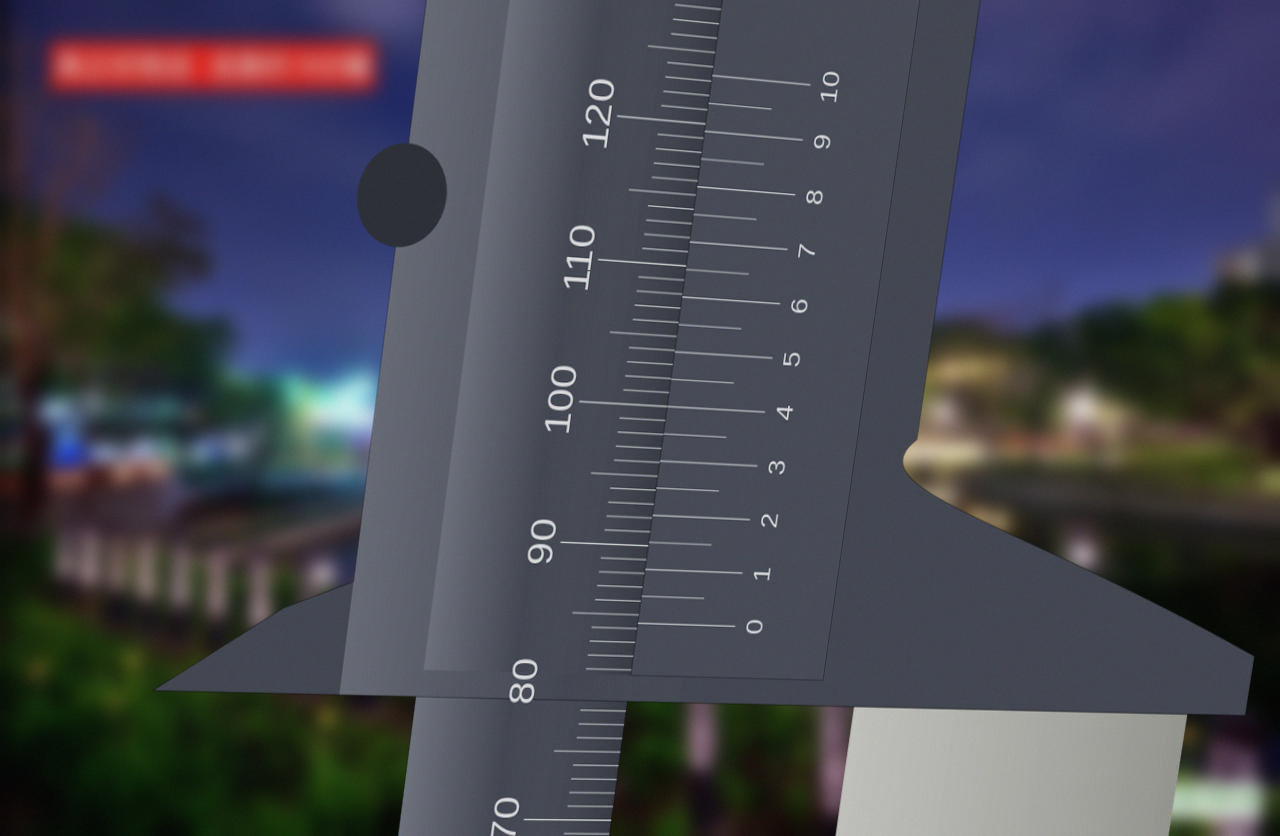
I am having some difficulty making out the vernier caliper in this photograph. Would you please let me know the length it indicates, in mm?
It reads 84.4 mm
